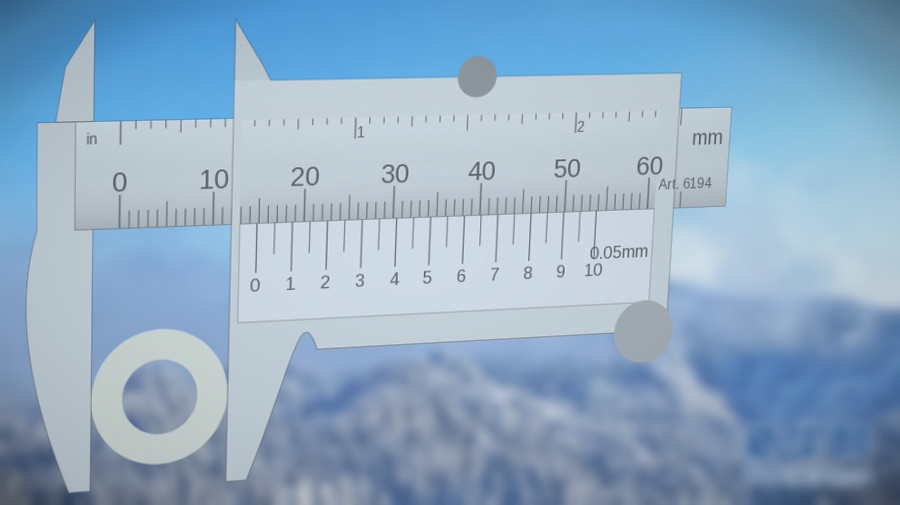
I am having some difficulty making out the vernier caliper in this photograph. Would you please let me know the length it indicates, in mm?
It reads 14.8 mm
